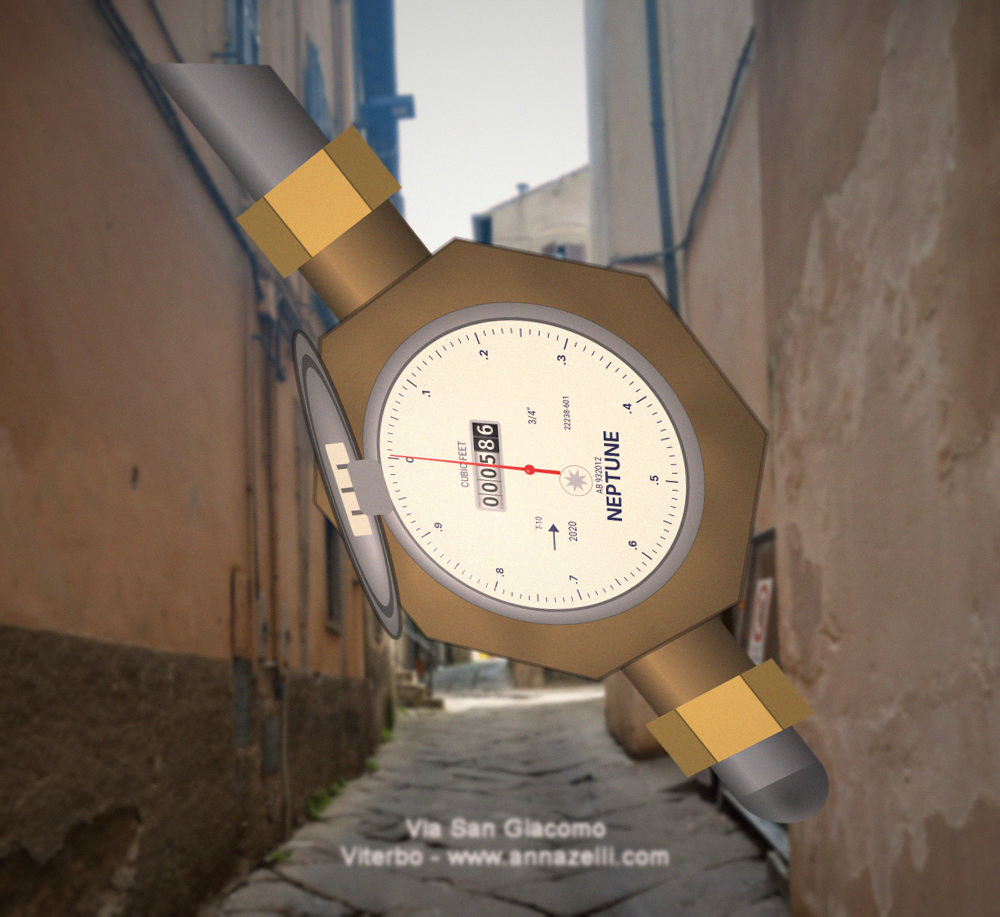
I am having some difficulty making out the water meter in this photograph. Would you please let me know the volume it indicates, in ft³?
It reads 586.00 ft³
